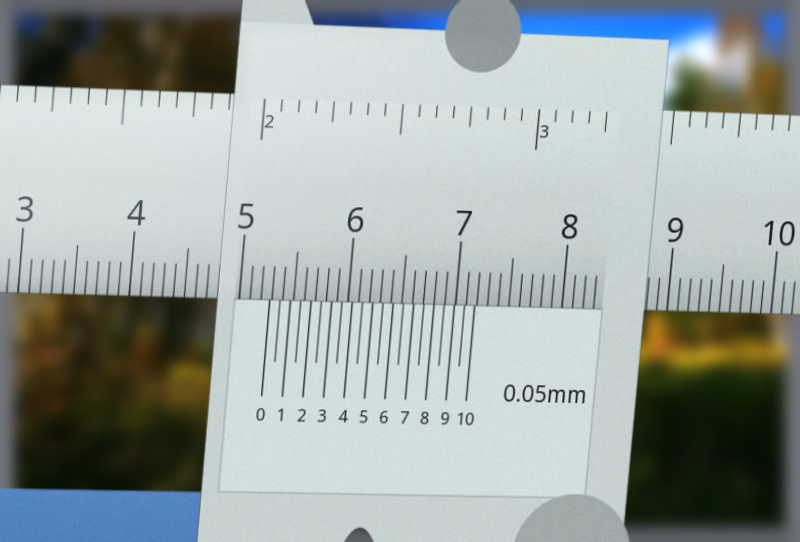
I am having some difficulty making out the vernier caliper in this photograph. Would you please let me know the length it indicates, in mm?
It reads 52.8 mm
